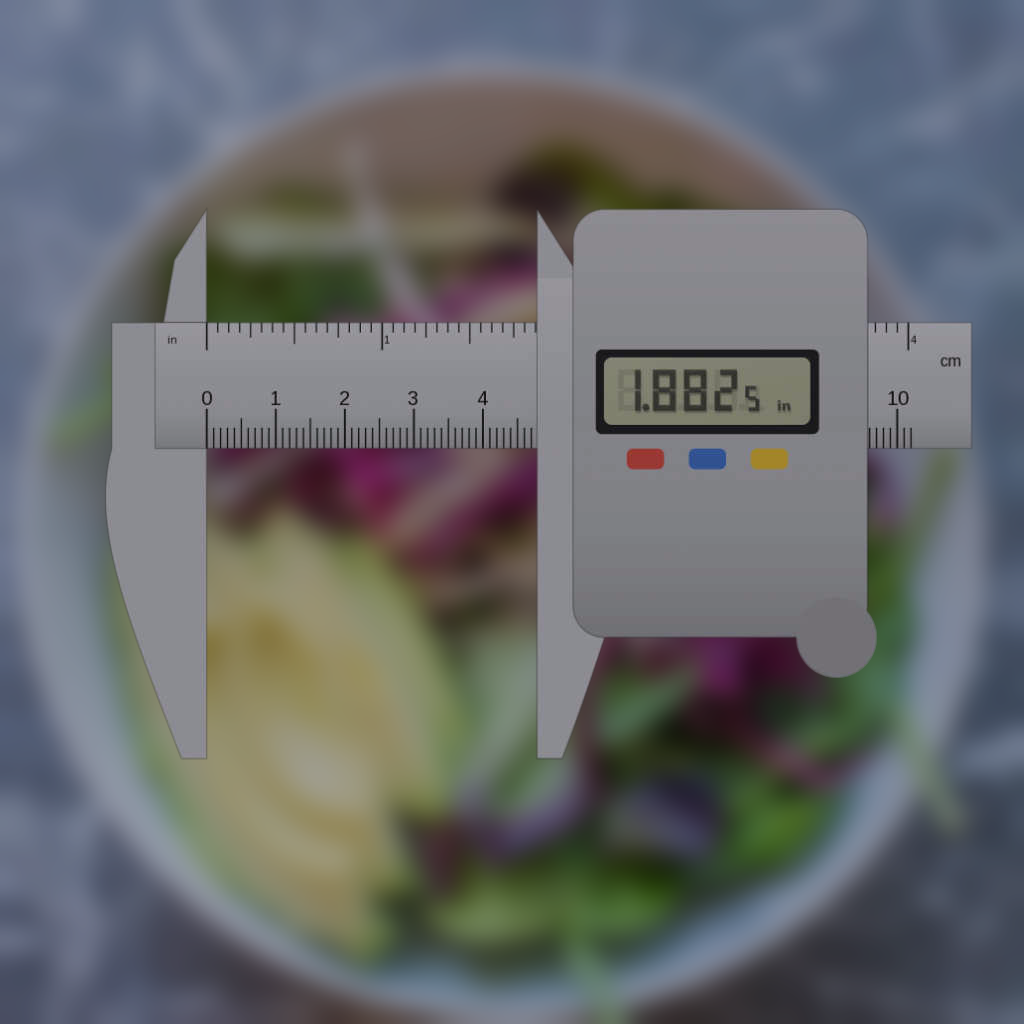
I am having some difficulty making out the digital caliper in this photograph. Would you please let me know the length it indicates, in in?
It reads 1.8825 in
